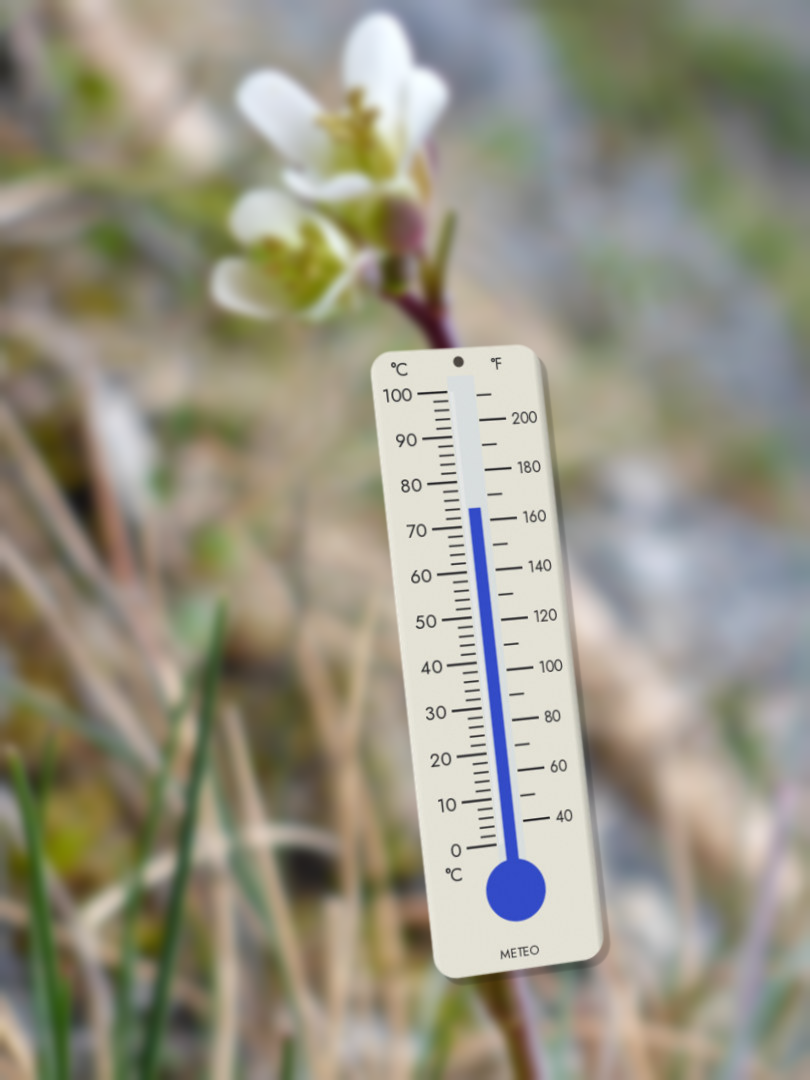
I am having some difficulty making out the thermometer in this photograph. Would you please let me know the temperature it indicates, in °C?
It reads 74 °C
